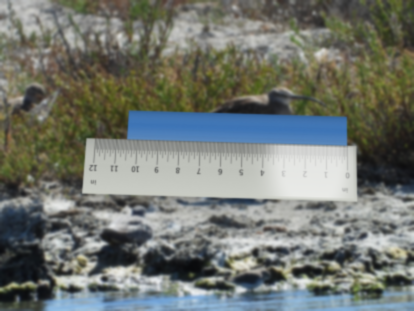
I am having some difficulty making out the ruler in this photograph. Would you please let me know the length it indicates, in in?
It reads 10.5 in
